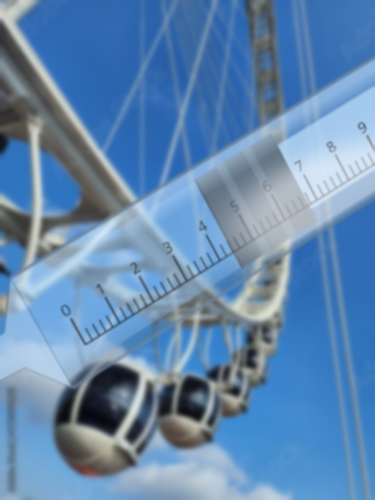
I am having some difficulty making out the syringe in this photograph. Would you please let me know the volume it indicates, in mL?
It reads 4.4 mL
